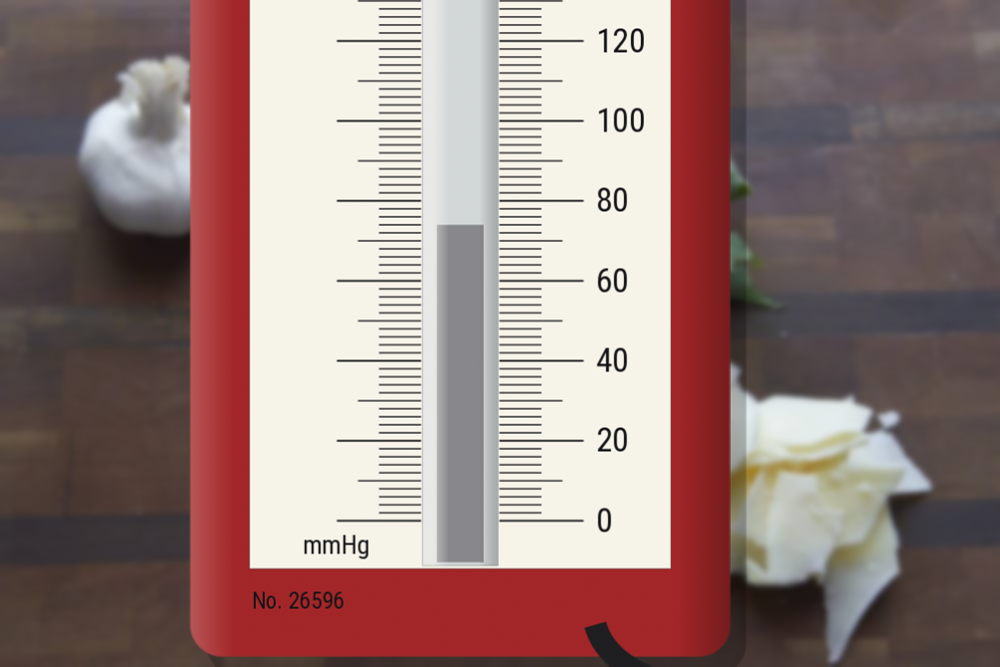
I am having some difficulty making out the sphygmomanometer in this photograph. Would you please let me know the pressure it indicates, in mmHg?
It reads 74 mmHg
